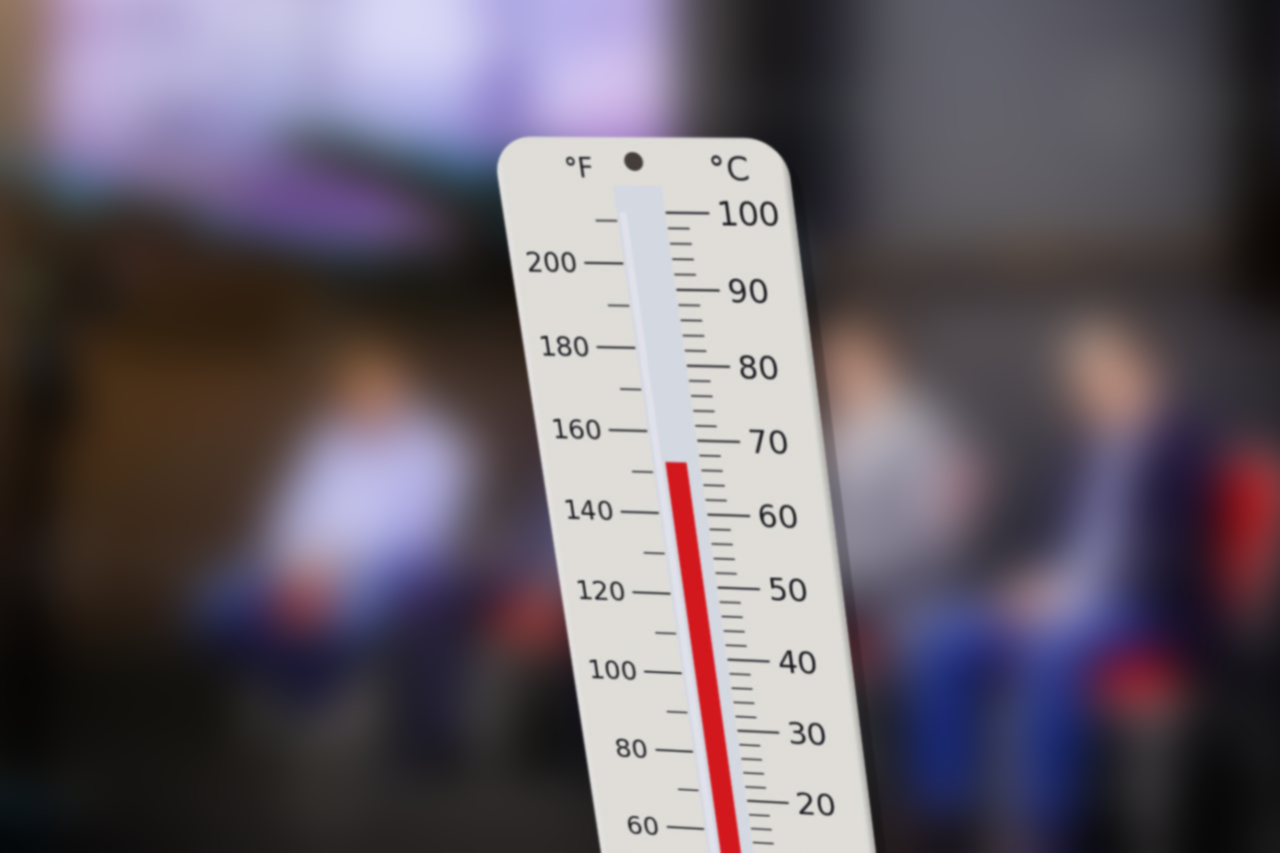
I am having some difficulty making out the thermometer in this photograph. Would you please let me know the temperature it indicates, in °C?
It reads 67 °C
